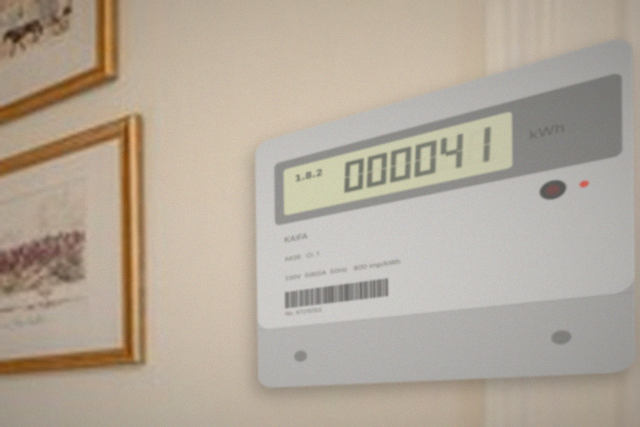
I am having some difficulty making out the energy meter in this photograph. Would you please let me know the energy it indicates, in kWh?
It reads 41 kWh
